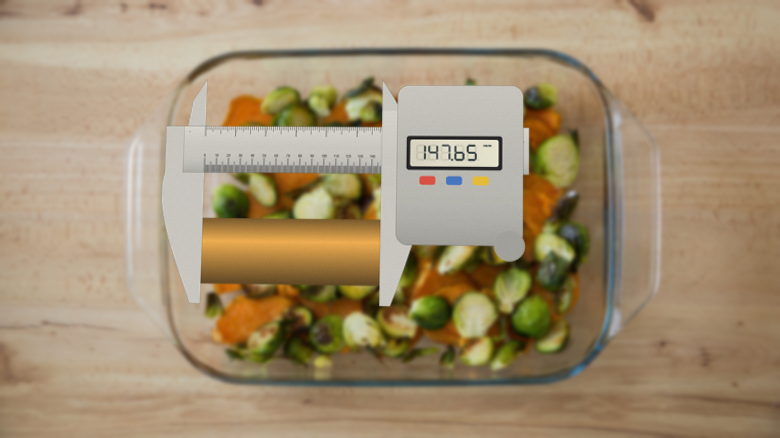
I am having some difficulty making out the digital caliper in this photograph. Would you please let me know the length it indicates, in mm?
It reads 147.65 mm
